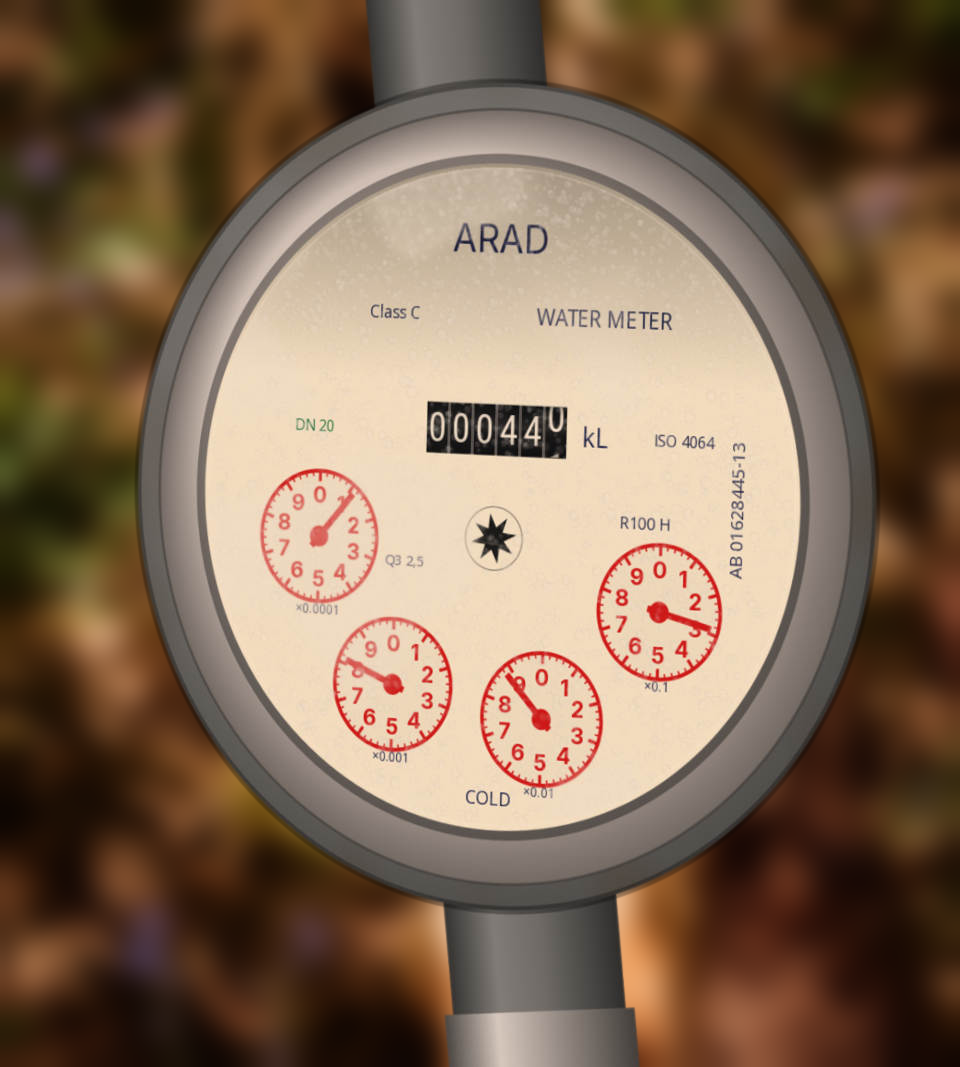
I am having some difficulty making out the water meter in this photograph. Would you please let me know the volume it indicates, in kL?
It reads 440.2881 kL
